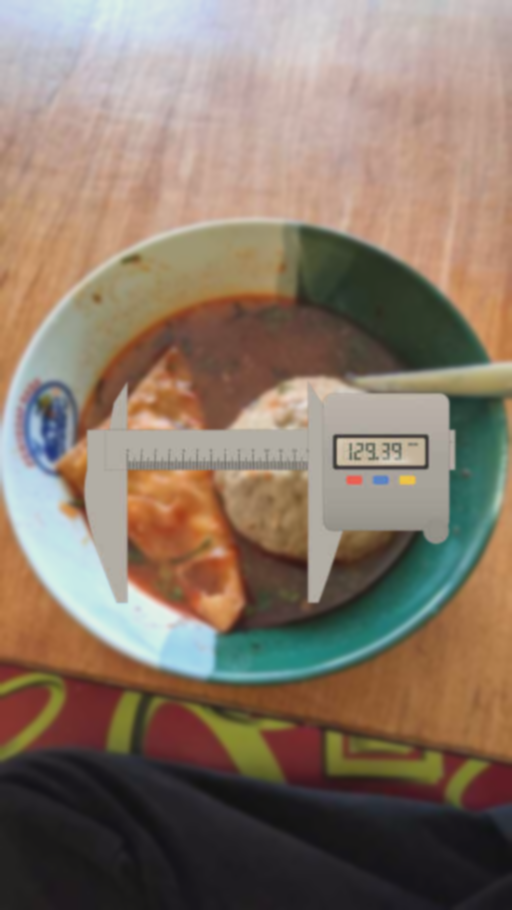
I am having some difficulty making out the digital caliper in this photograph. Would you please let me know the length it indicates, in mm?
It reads 129.39 mm
